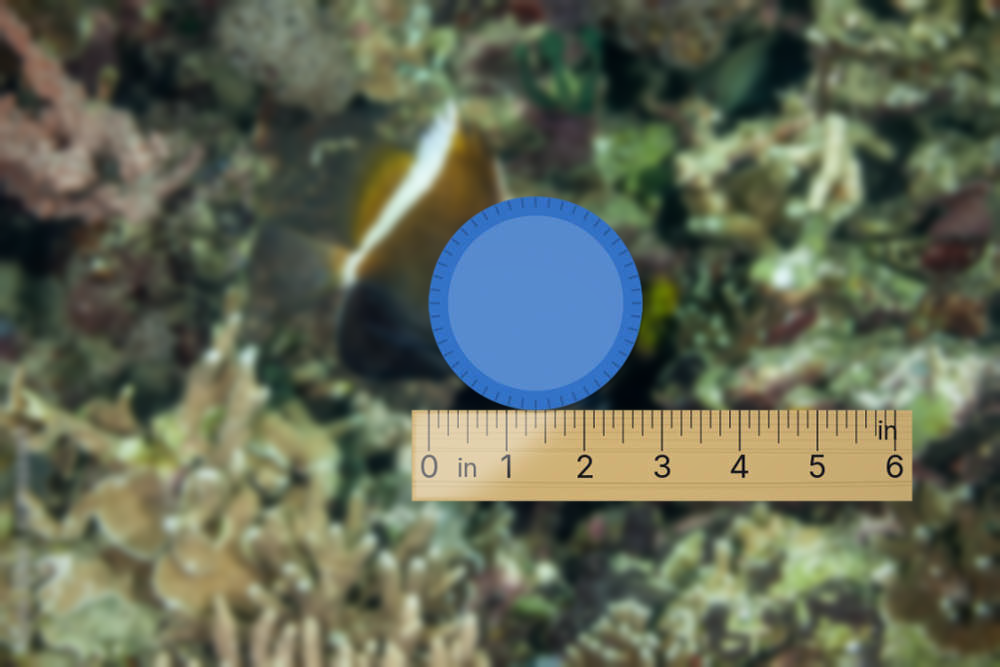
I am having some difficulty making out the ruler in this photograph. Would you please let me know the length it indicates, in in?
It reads 2.75 in
